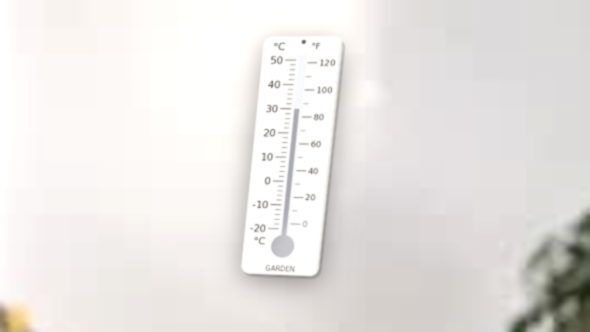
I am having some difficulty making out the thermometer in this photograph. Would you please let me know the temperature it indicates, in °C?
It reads 30 °C
